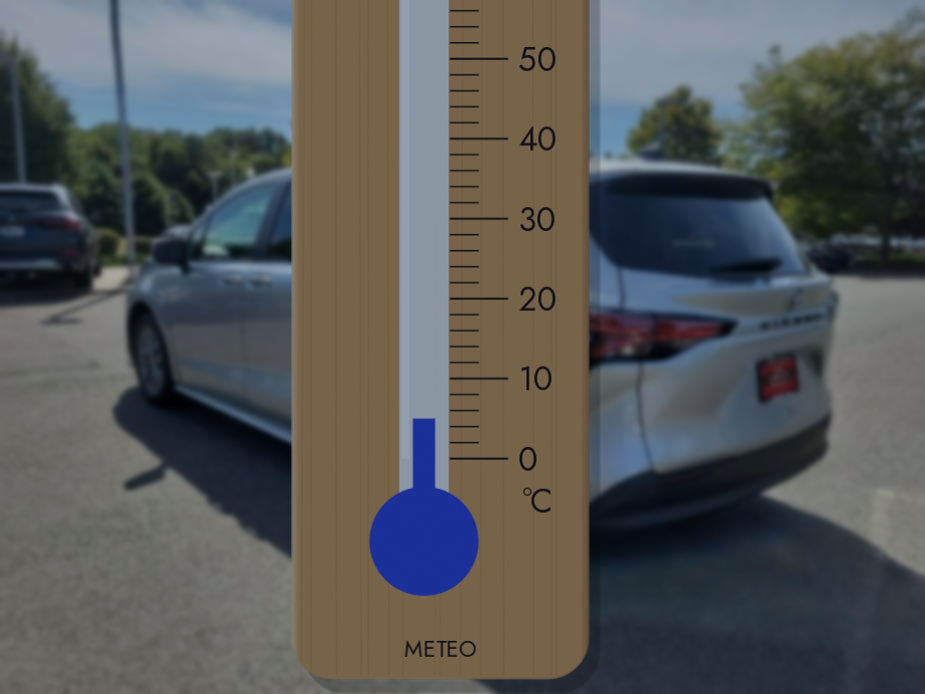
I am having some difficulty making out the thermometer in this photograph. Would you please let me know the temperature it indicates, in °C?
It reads 5 °C
